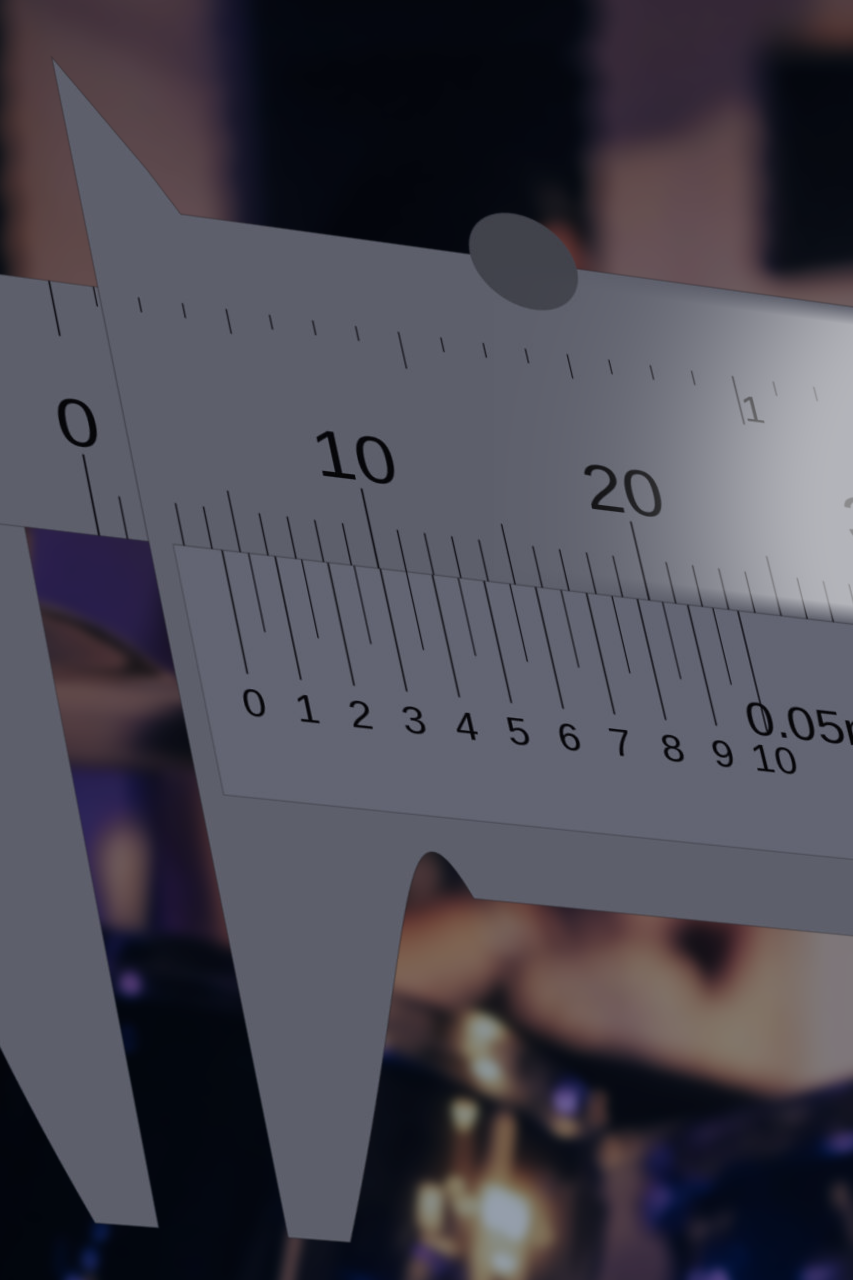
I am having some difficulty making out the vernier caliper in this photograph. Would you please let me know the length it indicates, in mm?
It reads 4.35 mm
